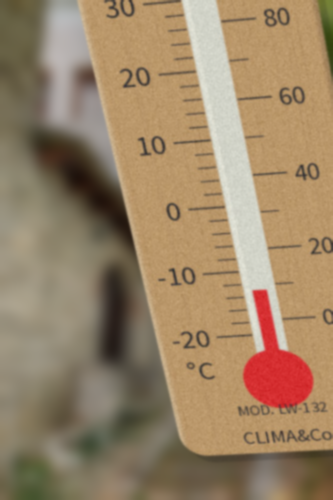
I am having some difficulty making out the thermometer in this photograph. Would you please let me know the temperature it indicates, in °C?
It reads -13 °C
